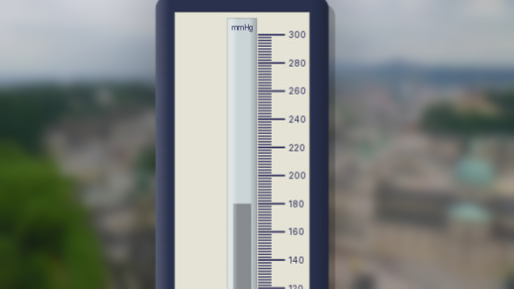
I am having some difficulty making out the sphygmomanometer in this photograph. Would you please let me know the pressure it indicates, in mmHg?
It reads 180 mmHg
